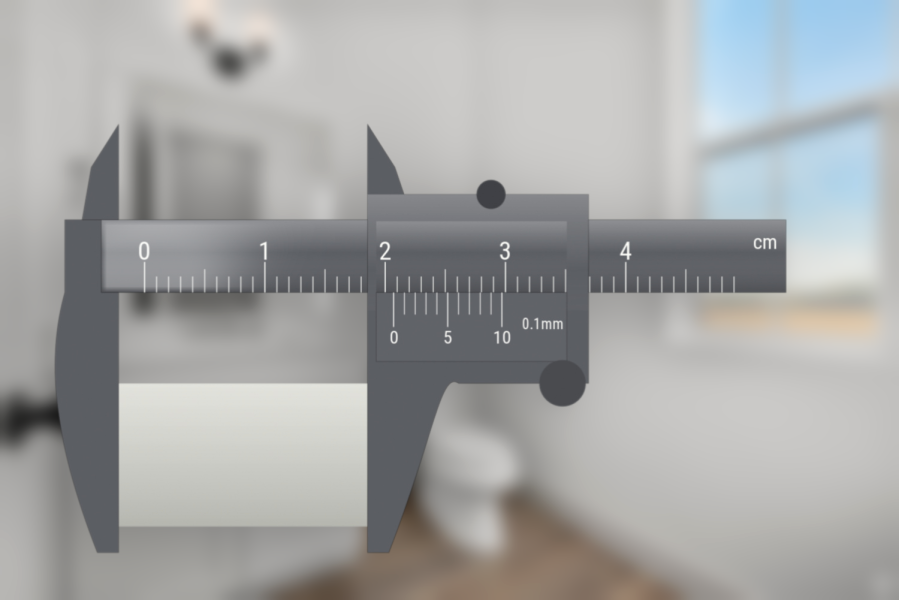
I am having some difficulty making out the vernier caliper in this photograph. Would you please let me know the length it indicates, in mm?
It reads 20.7 mm
